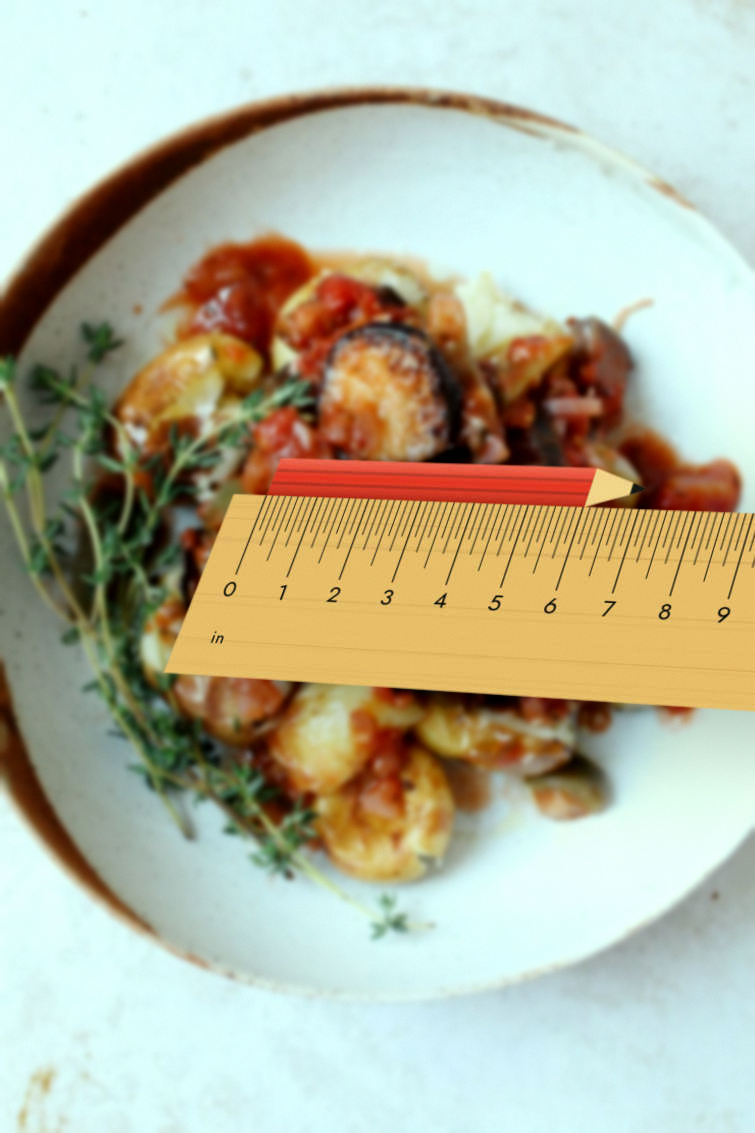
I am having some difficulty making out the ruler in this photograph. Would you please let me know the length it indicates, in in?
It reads 7 in
